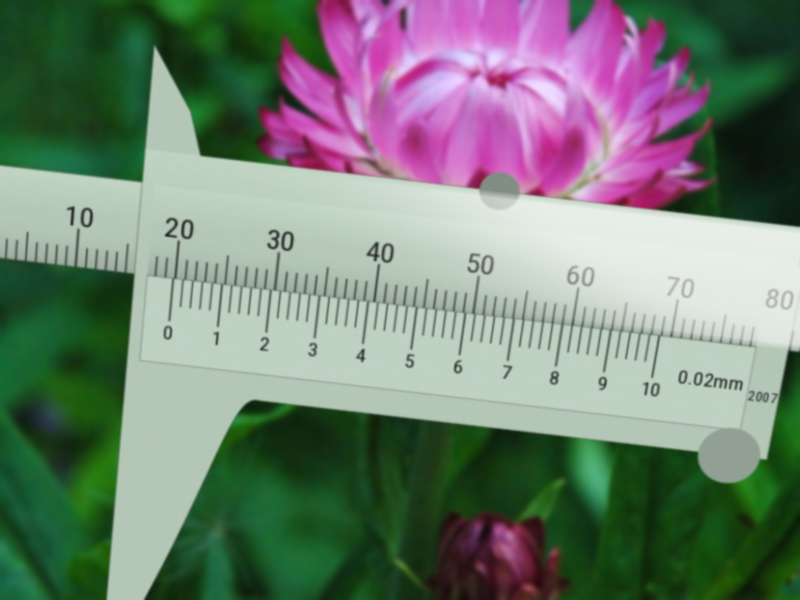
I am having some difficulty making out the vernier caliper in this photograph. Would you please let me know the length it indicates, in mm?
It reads 19.8 mm
